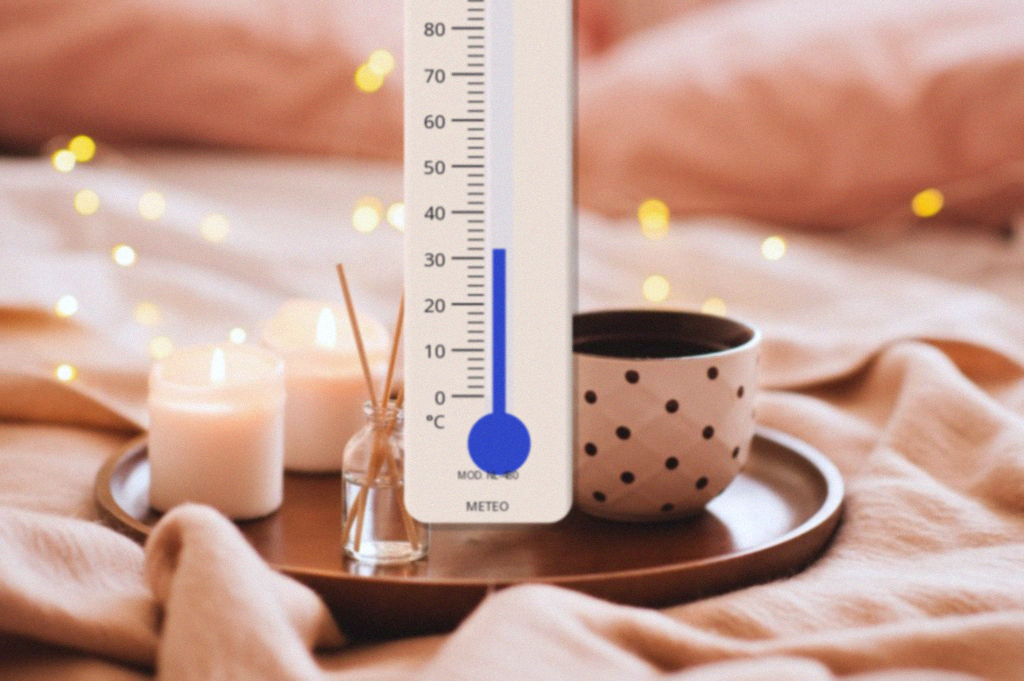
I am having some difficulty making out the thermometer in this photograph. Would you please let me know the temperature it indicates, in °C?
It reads 32 °C
